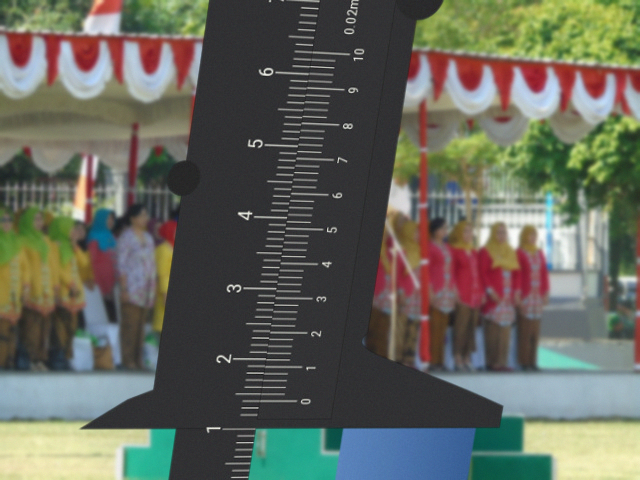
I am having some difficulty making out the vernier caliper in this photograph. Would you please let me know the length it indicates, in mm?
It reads 14.0 mm
